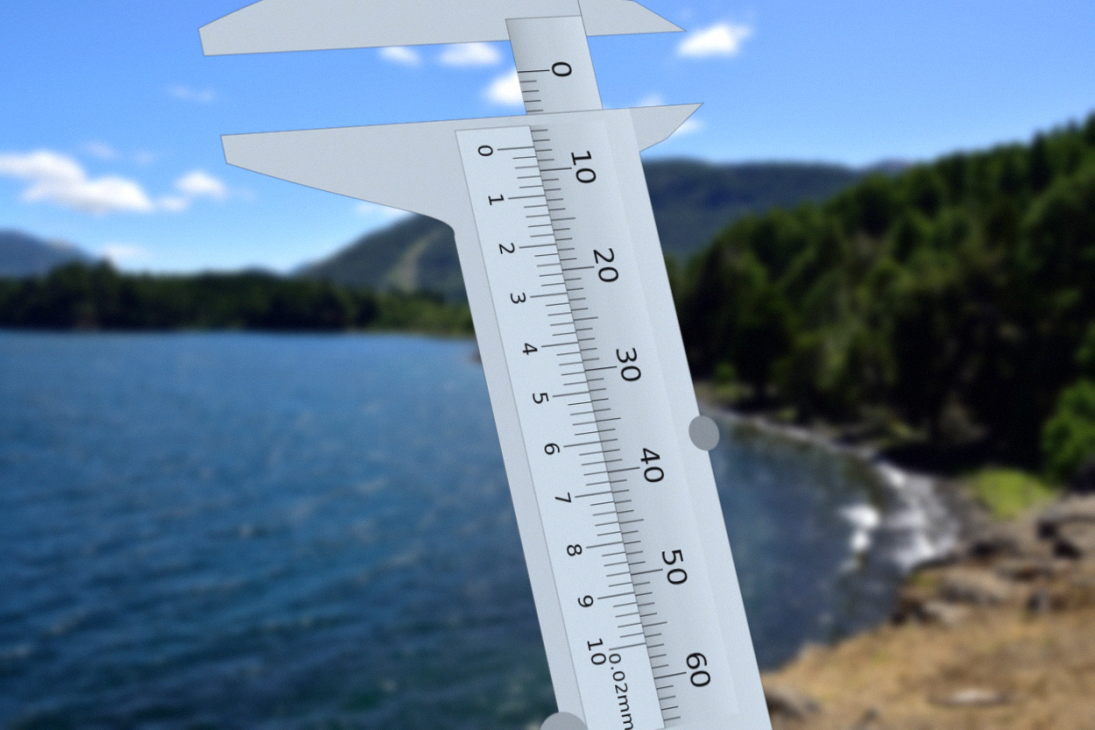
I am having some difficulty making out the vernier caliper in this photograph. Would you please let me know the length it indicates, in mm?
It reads 7.6 mm
